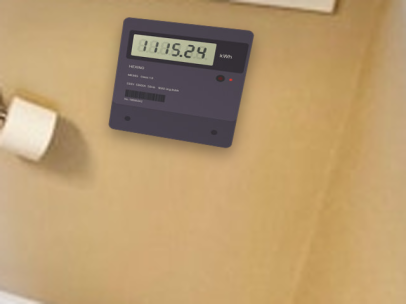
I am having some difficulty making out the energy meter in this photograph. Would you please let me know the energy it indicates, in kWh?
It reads 1115.24 kWh
